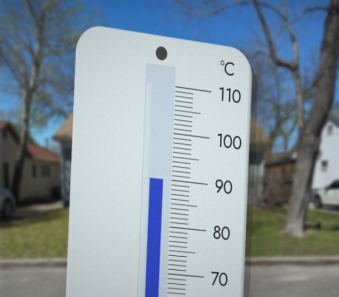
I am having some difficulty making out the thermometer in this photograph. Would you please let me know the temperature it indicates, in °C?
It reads 90 °C
